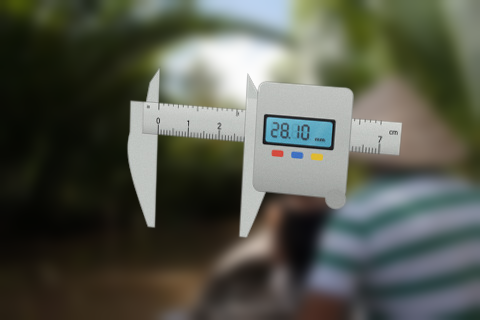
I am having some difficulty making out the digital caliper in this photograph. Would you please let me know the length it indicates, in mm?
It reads 28.10 mm
